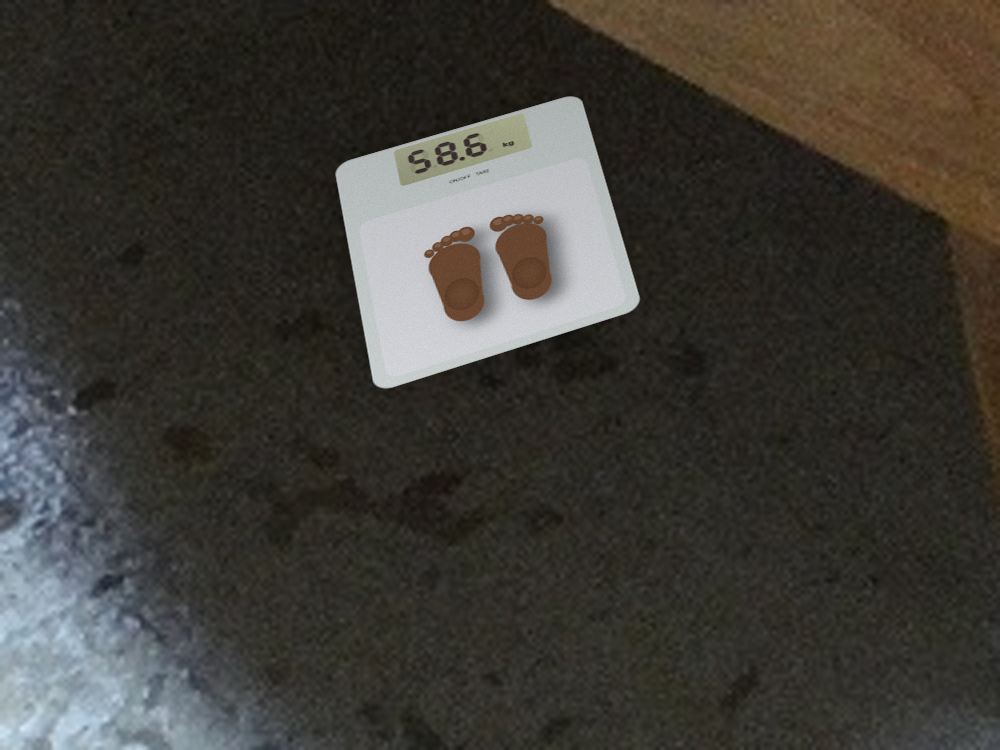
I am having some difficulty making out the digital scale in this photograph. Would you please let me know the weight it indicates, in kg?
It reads 58.6 kg
